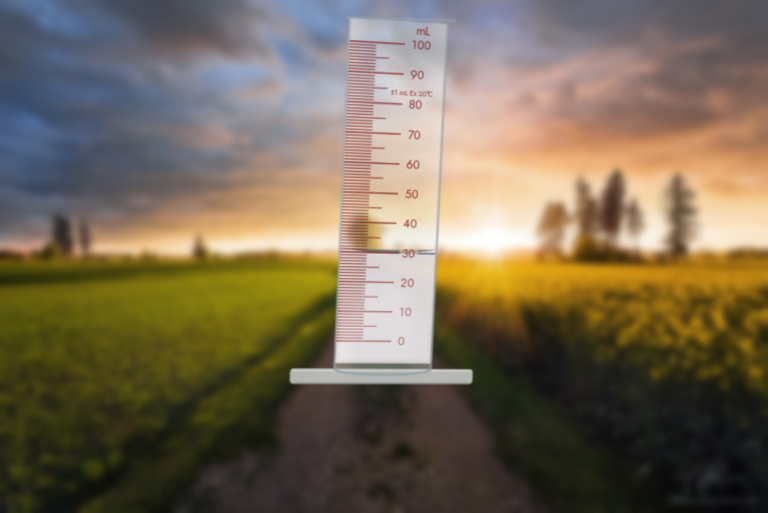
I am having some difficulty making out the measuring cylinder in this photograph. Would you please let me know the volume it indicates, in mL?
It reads 30 mL
